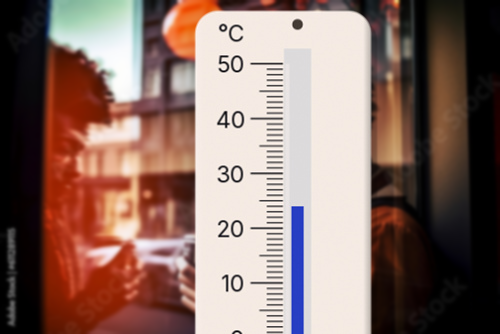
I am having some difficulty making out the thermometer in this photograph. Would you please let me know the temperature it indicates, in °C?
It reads 24 °C
